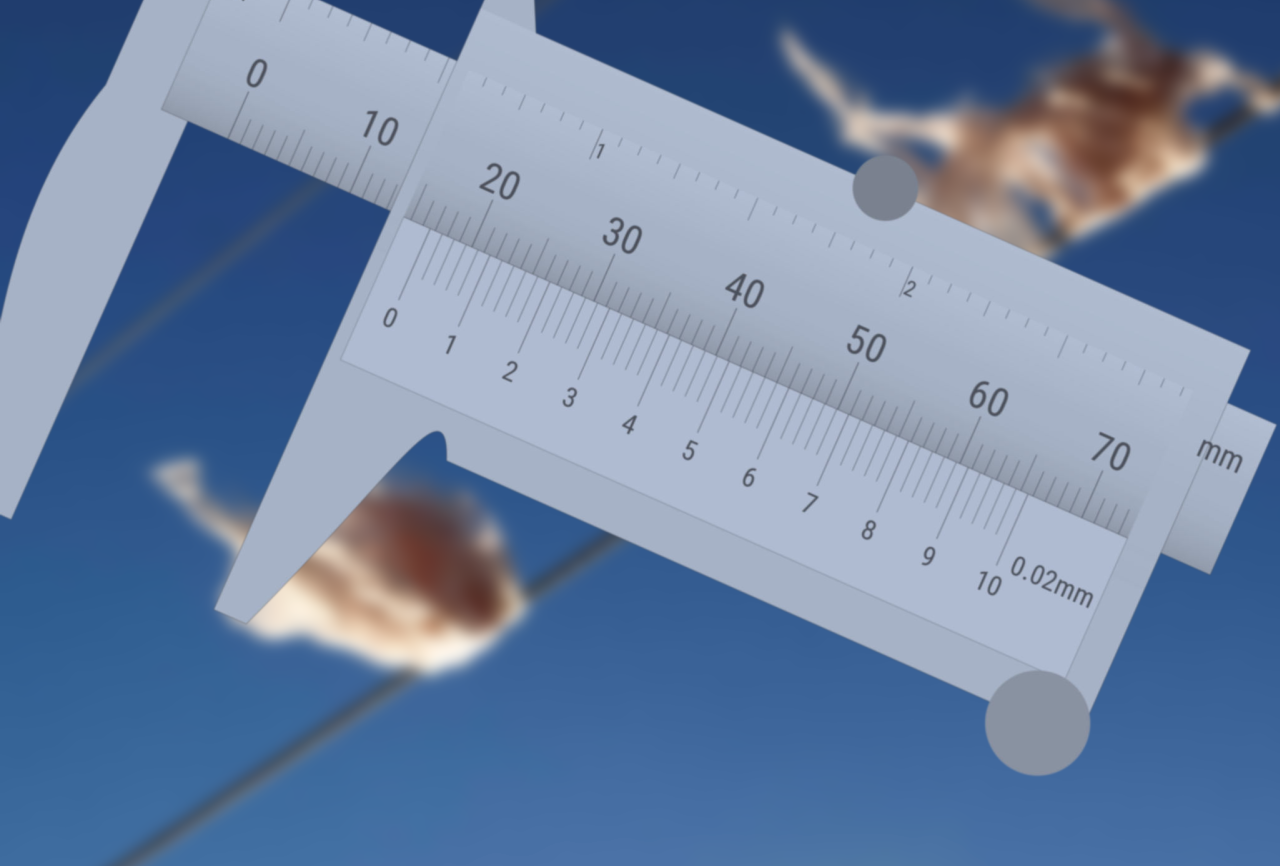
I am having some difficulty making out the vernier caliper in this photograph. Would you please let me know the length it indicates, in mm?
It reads 16.6 mm
